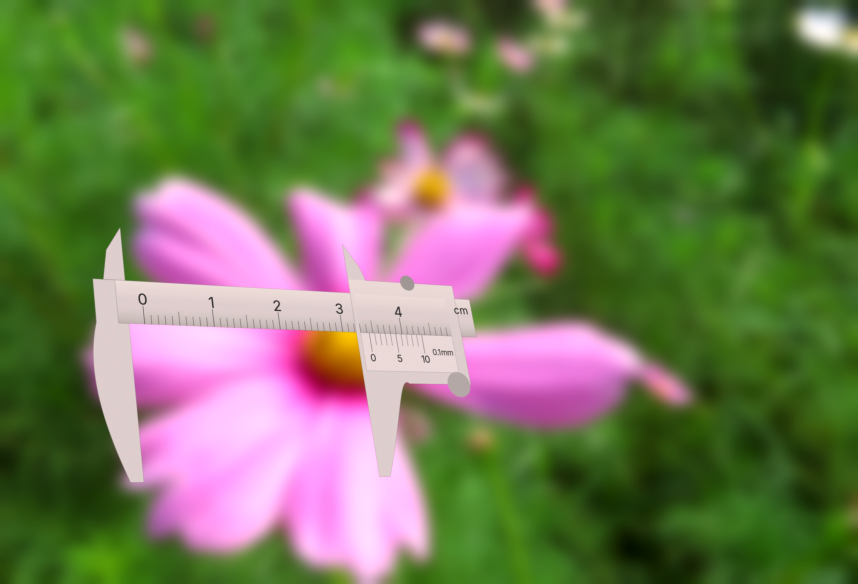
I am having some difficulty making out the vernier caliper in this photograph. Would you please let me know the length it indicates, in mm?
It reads 34.4 mm
